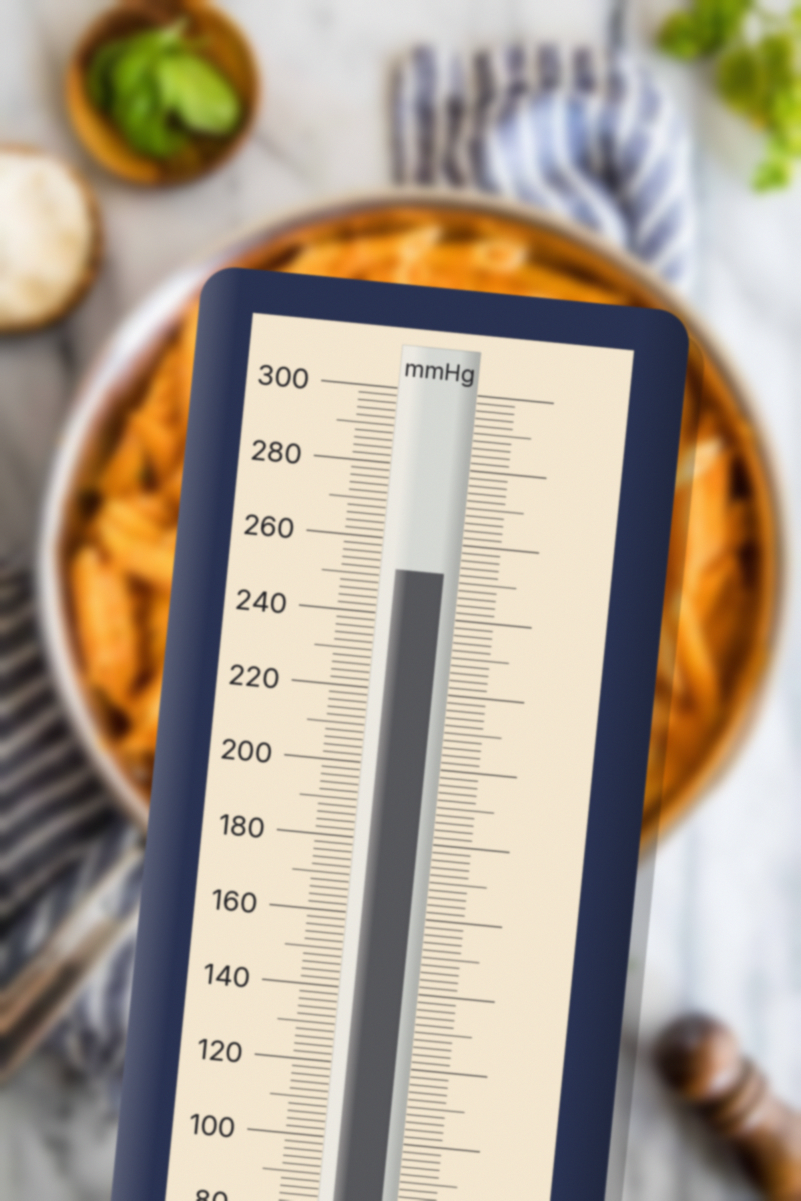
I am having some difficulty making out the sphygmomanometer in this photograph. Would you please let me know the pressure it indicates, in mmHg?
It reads 252 mmHg
